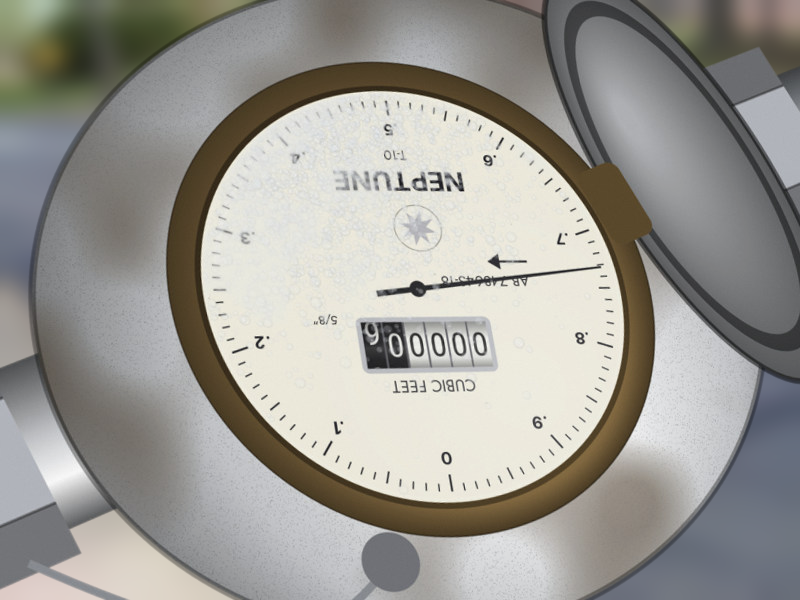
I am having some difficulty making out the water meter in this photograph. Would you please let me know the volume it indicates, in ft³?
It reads 5.73 ft³
